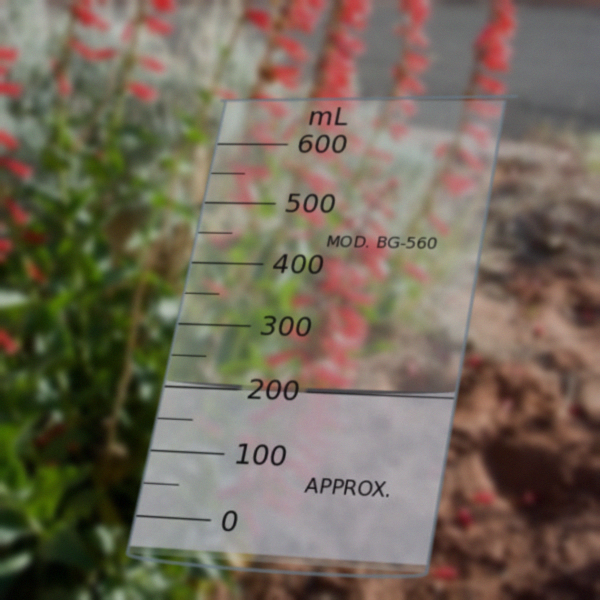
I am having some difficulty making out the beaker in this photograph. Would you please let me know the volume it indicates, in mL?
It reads 200 mL
